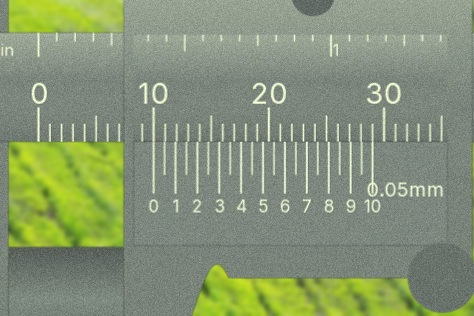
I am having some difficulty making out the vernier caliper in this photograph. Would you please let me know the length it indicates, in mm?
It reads 10.0 mm
